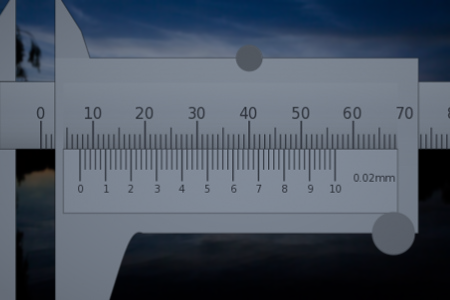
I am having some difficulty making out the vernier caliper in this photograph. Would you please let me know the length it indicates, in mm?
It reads 7.5 mm
